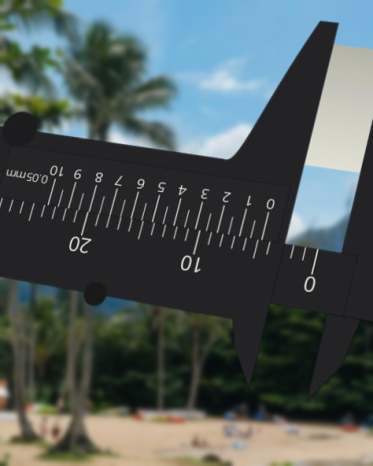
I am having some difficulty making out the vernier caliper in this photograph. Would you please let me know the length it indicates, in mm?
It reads 4.7 mm
